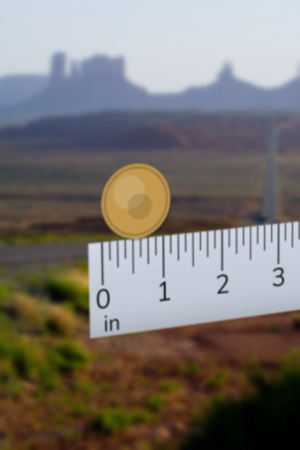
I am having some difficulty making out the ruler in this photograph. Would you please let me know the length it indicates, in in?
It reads 1.125 in
